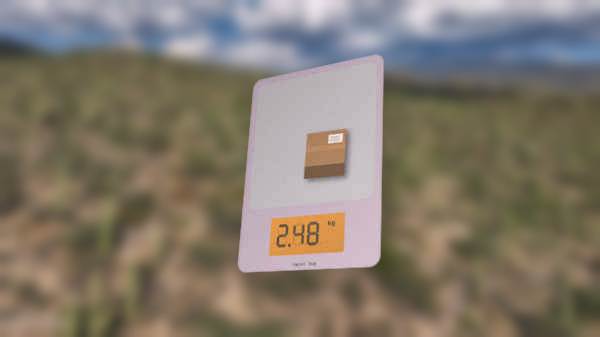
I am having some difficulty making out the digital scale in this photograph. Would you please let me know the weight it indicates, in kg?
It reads 2.48 kg
